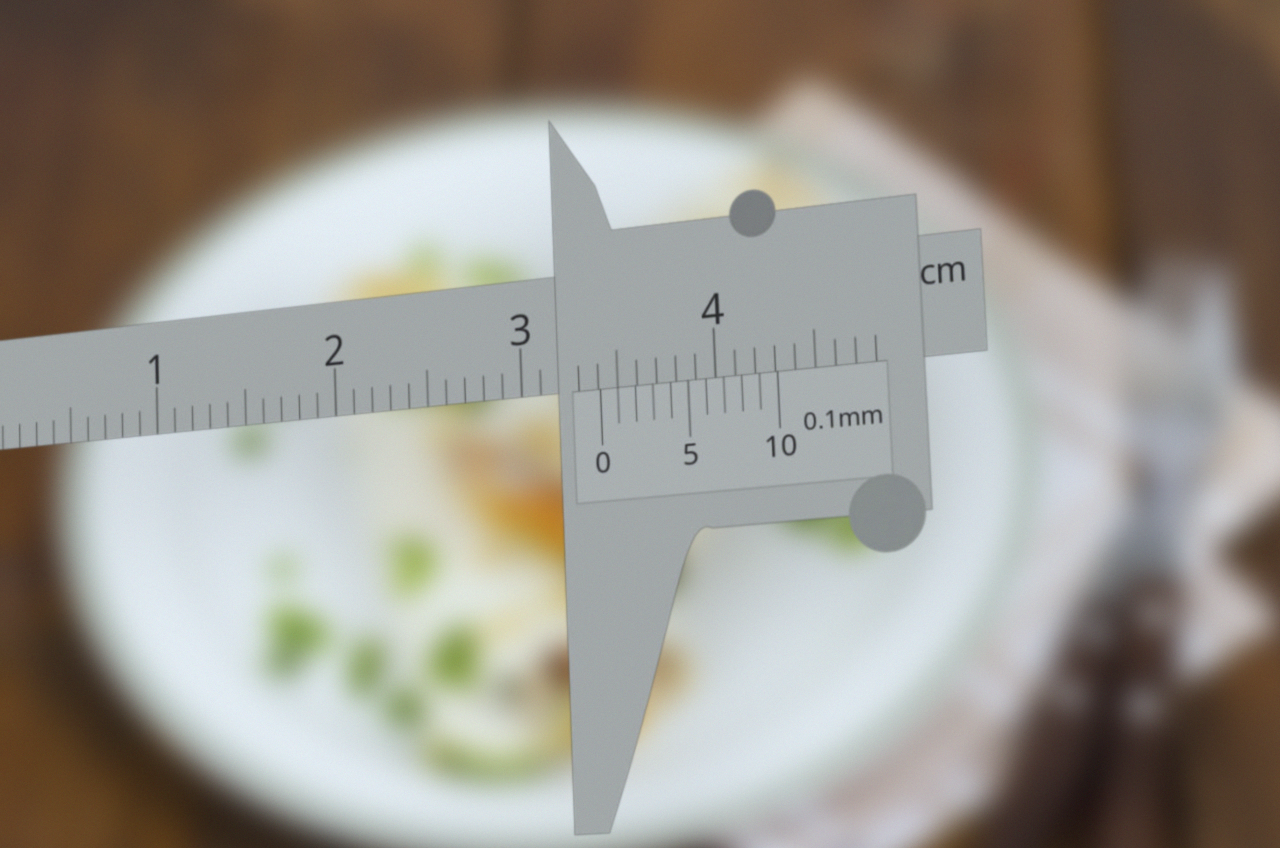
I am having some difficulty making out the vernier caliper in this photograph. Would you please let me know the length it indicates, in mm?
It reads 34.1 mm
